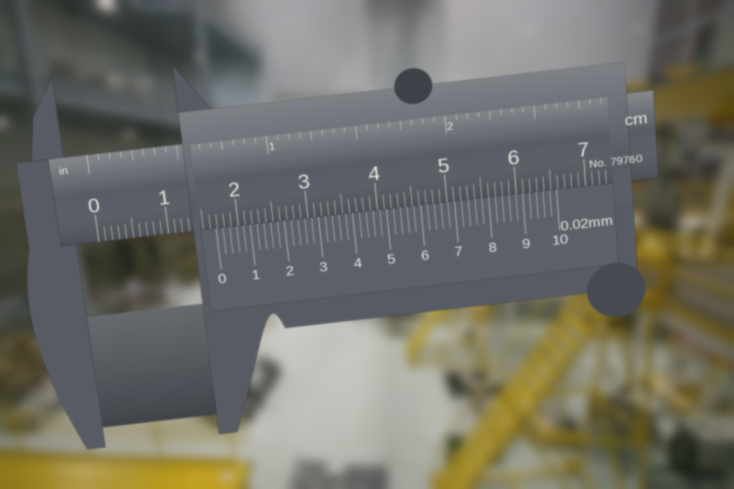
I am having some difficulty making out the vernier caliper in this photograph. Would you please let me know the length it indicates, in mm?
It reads 16.8 mm
